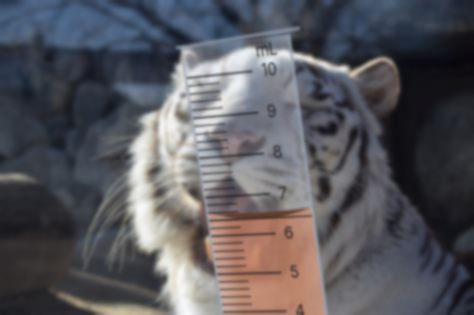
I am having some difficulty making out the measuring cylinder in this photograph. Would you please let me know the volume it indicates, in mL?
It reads 6.4 mL
